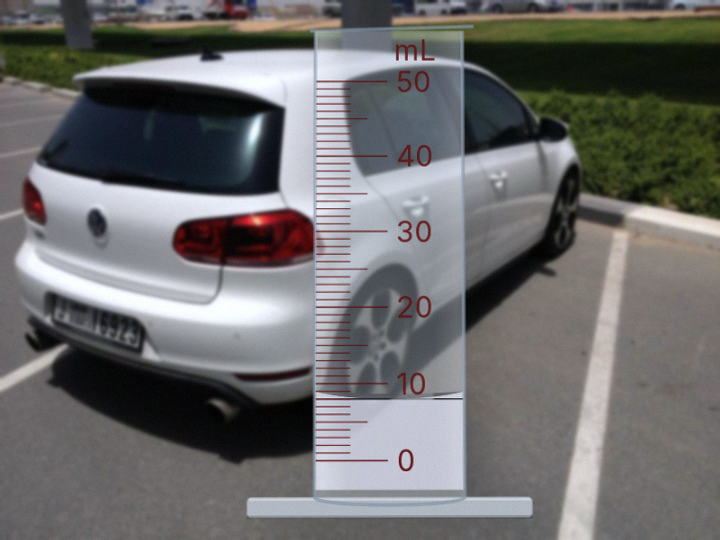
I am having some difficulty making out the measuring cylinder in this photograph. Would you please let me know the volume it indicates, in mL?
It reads 8 mL
